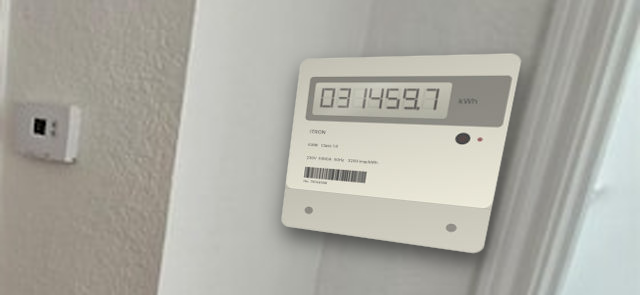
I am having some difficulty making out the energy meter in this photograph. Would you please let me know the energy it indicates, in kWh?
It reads 31459.7 kWh
